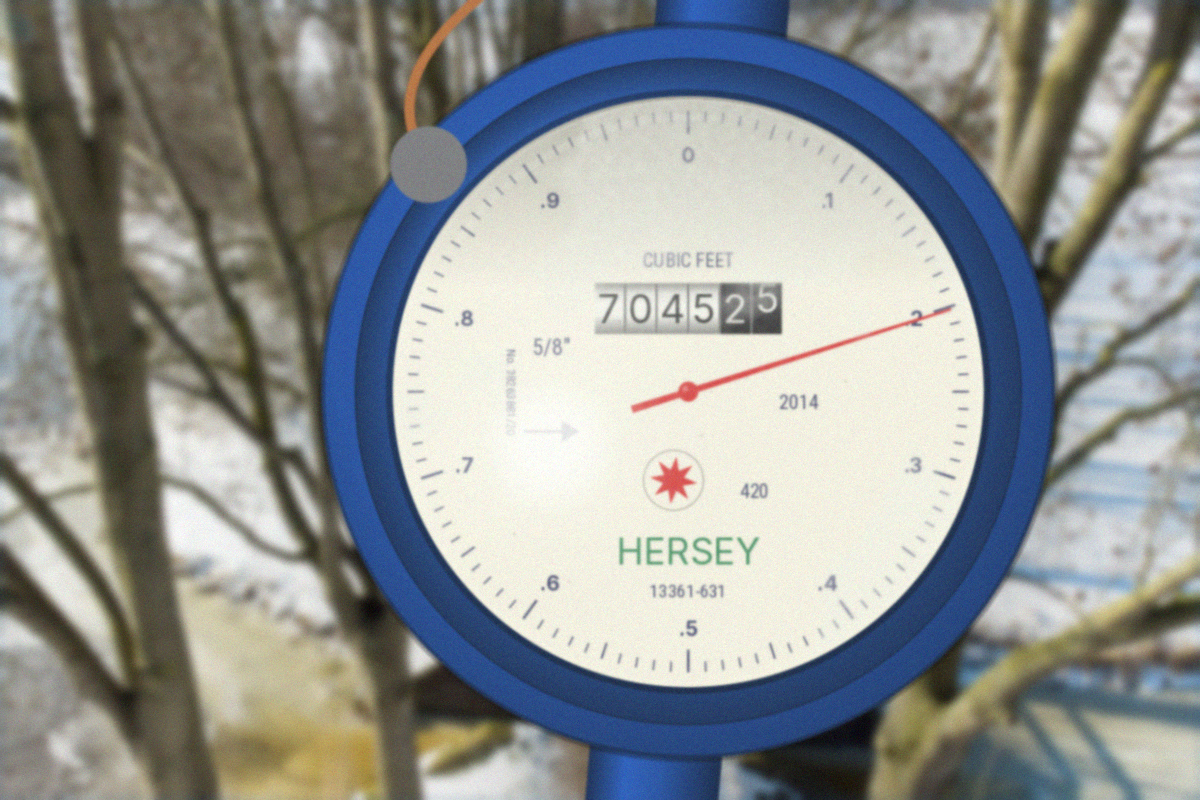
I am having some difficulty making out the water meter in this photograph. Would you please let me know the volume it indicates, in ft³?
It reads 704525.20 ft³
